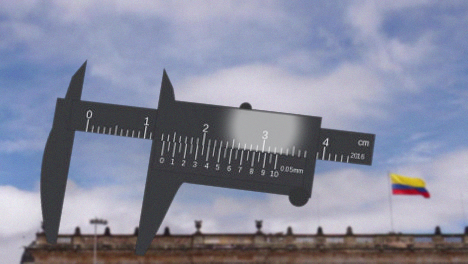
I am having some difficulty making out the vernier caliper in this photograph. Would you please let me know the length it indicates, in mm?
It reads 13.4 mm
